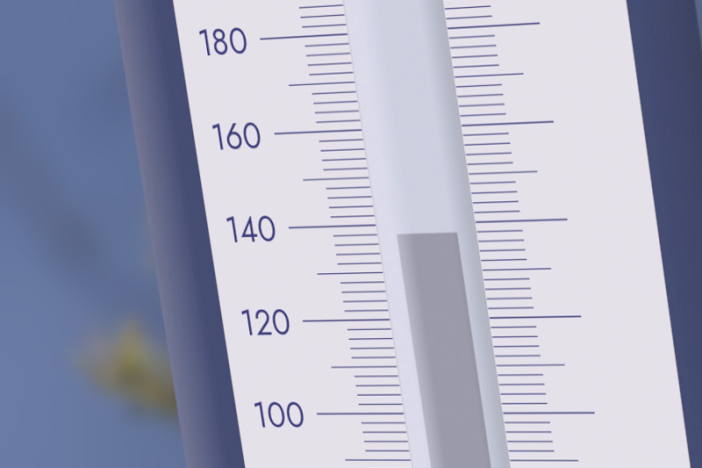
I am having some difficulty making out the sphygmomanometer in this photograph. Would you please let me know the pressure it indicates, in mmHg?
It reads 138 mmHg
